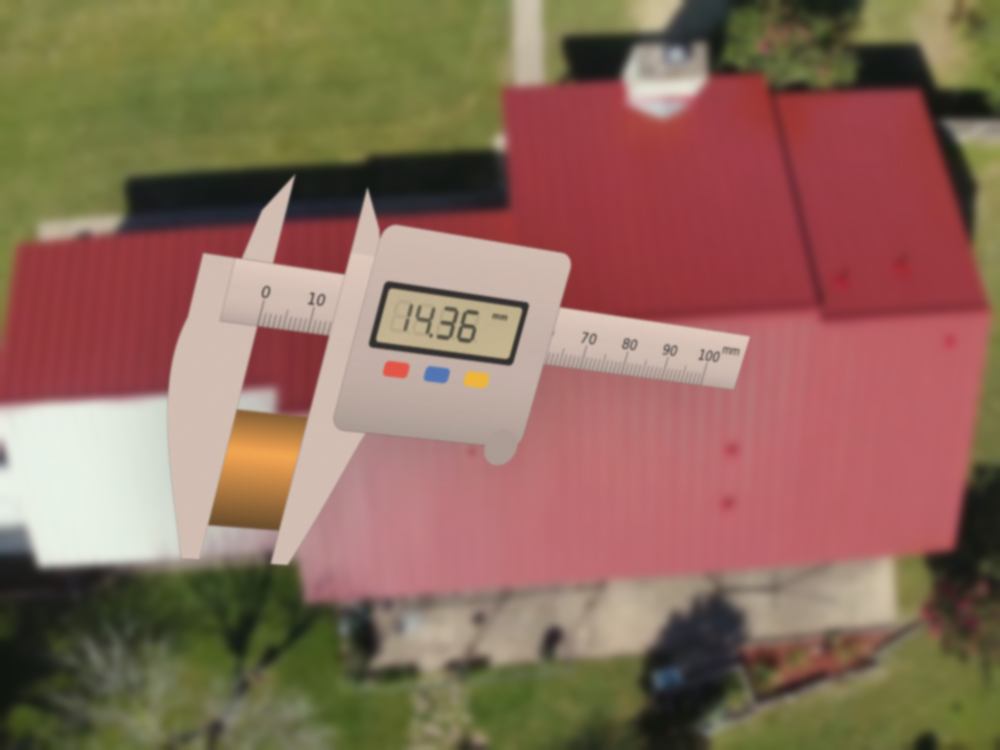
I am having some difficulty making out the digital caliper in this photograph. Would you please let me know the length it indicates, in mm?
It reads 14.36 mm
